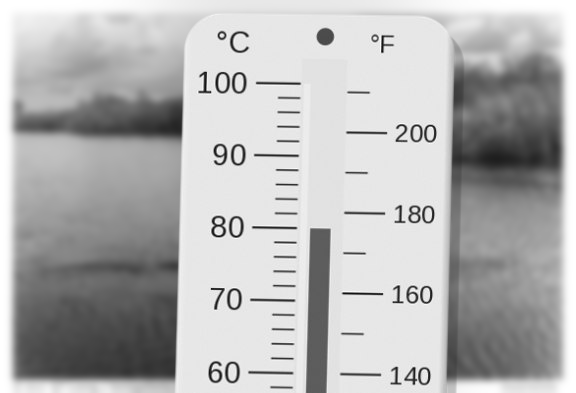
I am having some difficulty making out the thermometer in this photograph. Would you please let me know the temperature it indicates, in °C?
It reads 80 °C
